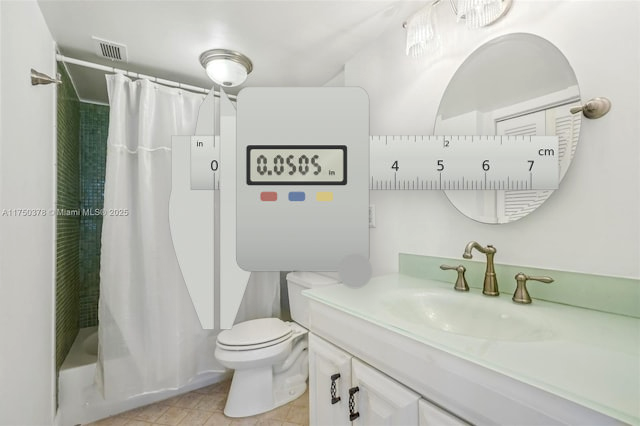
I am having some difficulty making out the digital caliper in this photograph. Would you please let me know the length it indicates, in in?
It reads 0.0505 in
